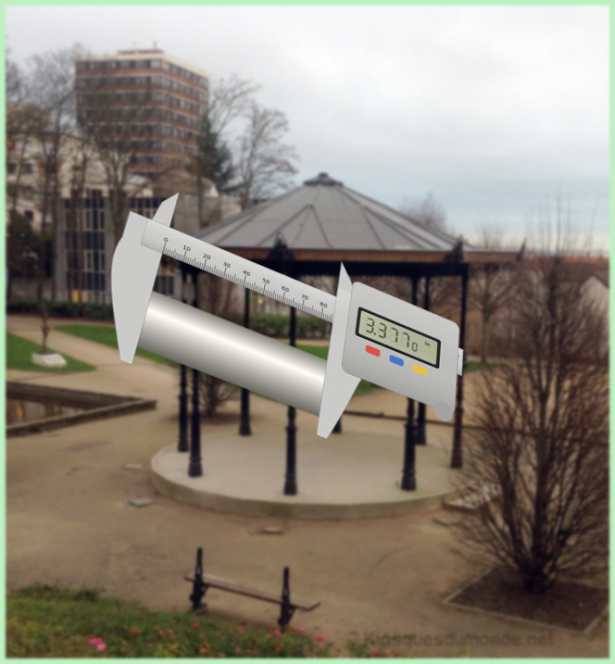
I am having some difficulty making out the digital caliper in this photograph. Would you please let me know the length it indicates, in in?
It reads 3.3770 in
